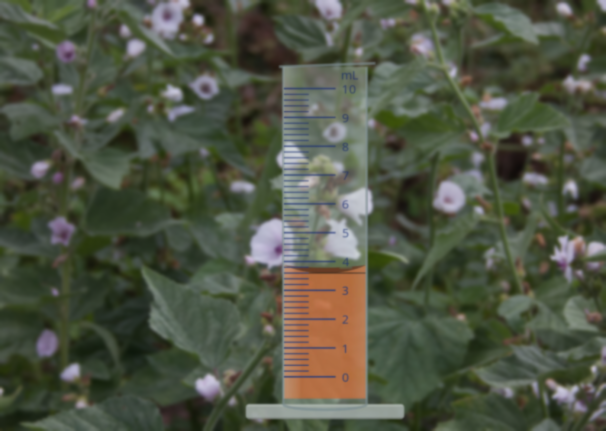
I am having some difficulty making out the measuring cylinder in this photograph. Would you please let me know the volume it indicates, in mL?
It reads 3.6 mL
